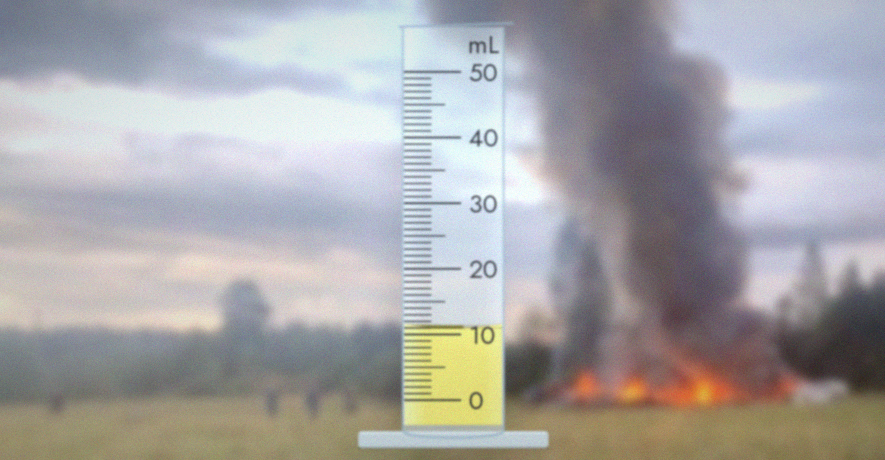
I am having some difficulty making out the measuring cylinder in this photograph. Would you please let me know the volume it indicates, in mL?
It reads 11 mL
